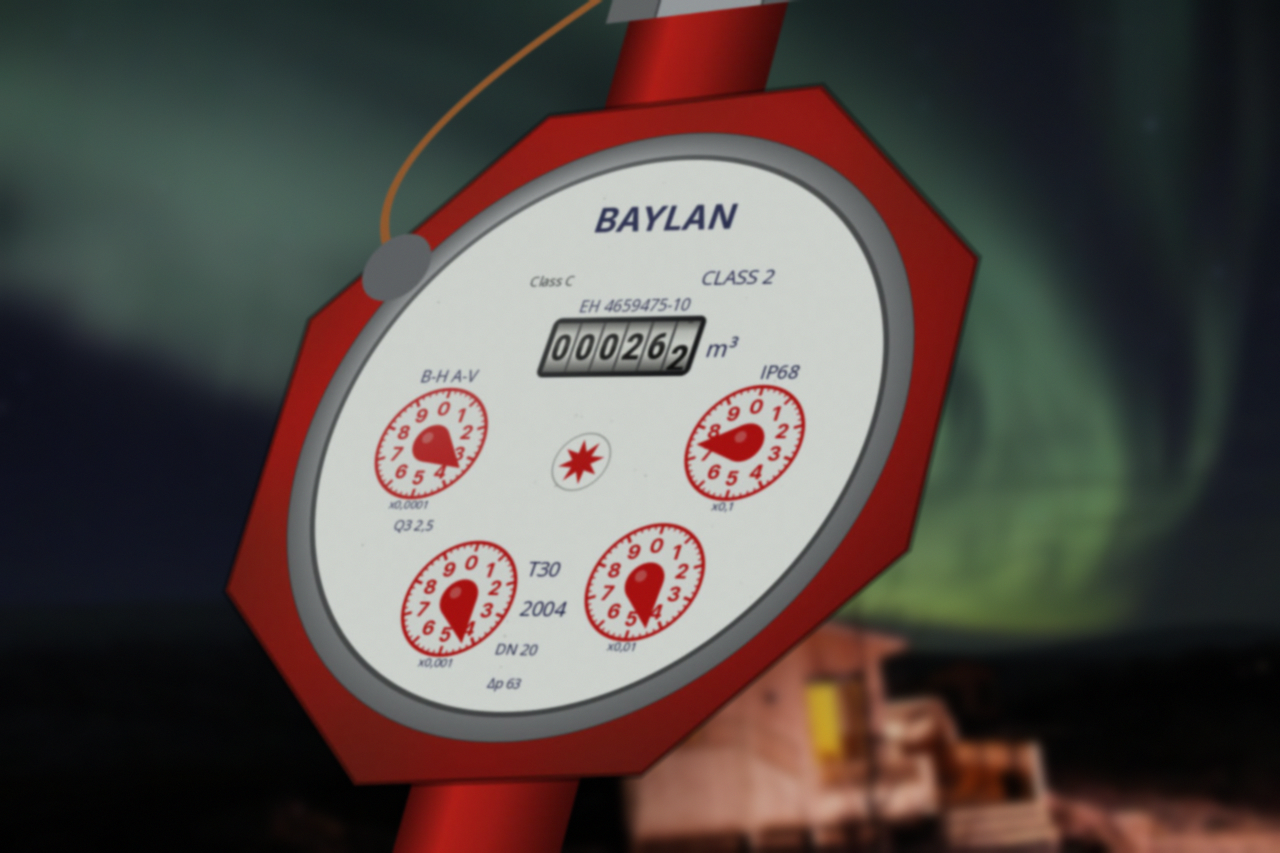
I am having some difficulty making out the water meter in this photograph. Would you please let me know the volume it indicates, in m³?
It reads 261.7443 m³
